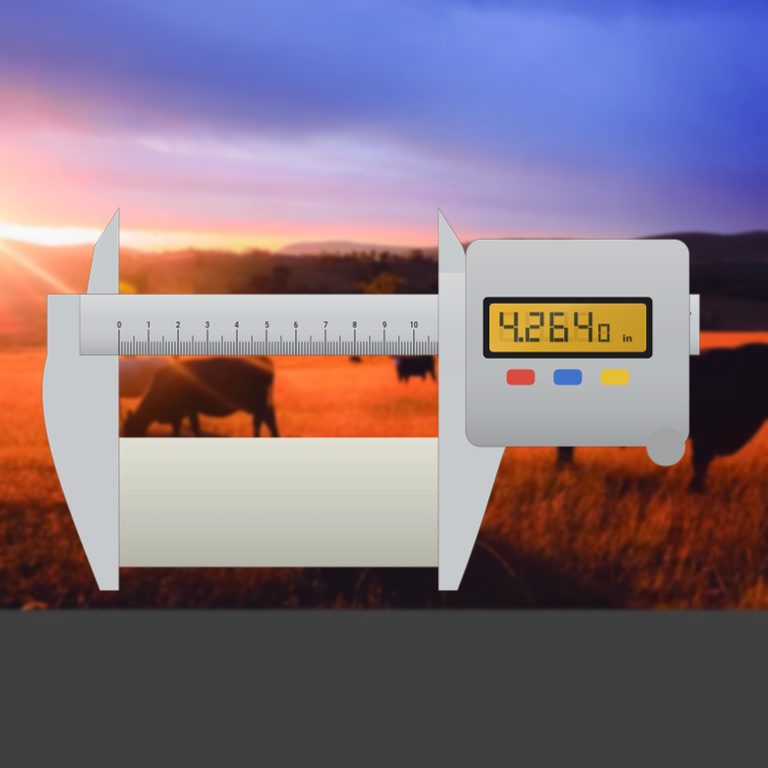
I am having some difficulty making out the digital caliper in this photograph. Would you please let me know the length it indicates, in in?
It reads 4.2640 in
